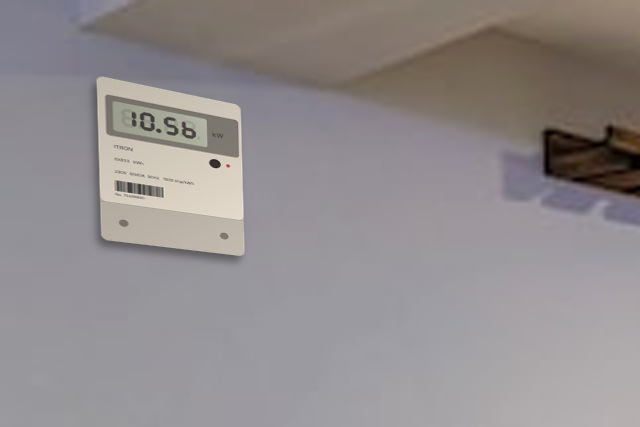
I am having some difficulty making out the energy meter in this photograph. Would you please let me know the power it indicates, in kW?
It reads 10.56 kW
